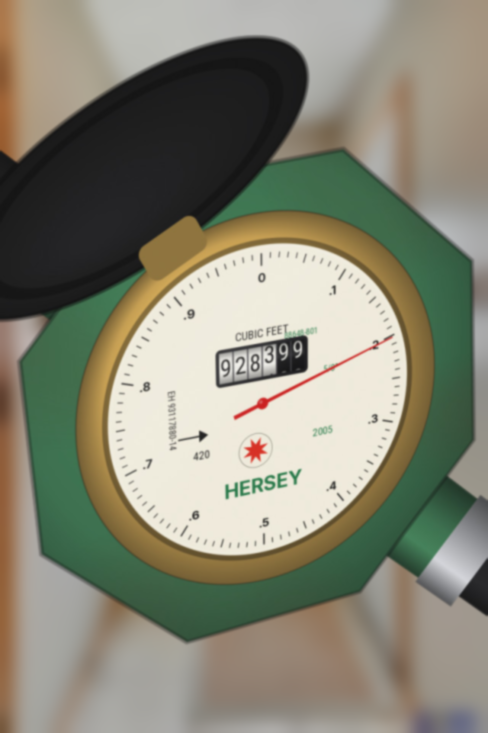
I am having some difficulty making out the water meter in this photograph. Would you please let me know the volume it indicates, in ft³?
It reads 928399.20 ft³
